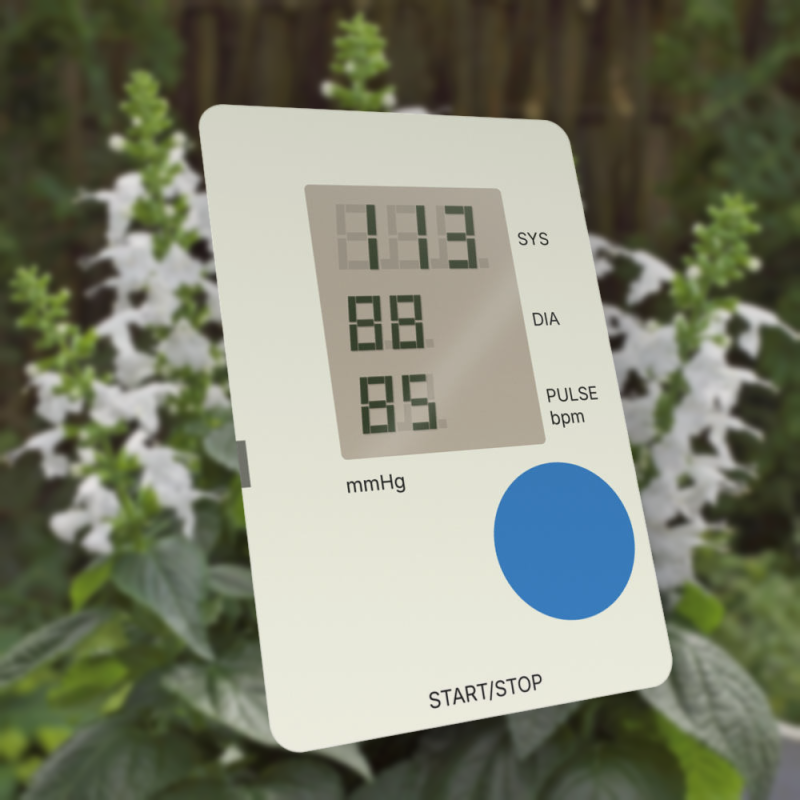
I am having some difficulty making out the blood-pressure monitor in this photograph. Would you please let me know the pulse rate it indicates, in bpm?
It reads 85 bpm
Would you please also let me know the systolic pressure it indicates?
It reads 113 mmHg
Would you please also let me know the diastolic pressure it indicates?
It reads 88 mmHg
